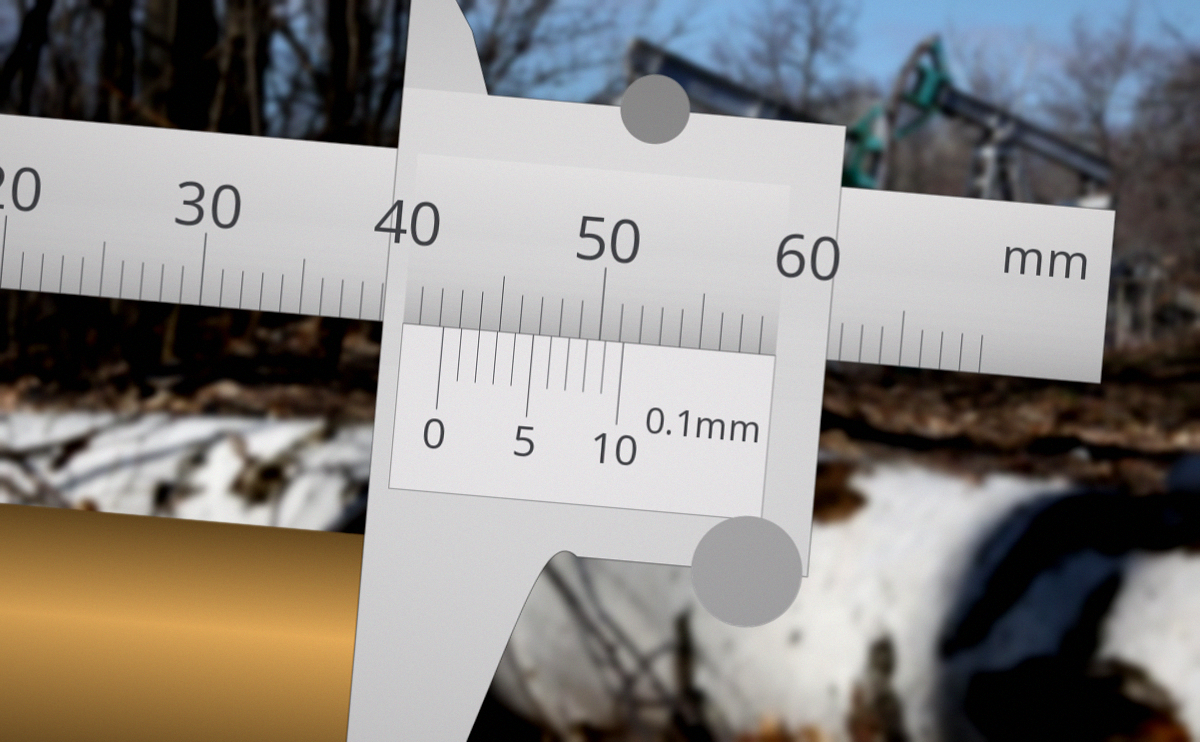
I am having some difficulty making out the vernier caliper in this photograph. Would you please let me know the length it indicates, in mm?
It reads 42.2 mm
